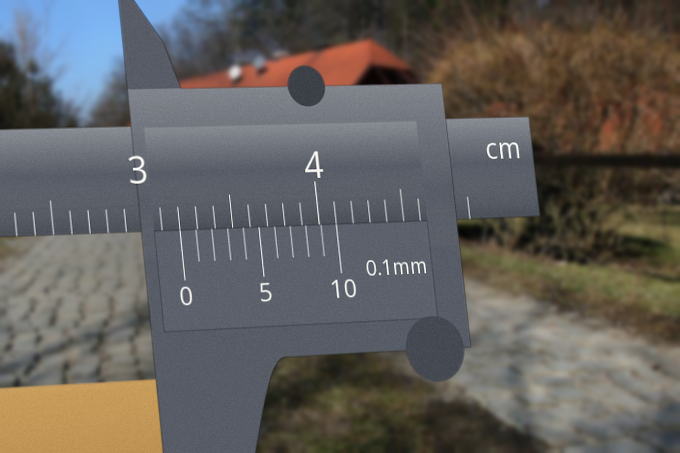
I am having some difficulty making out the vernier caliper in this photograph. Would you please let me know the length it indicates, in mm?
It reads 32.0 mm
